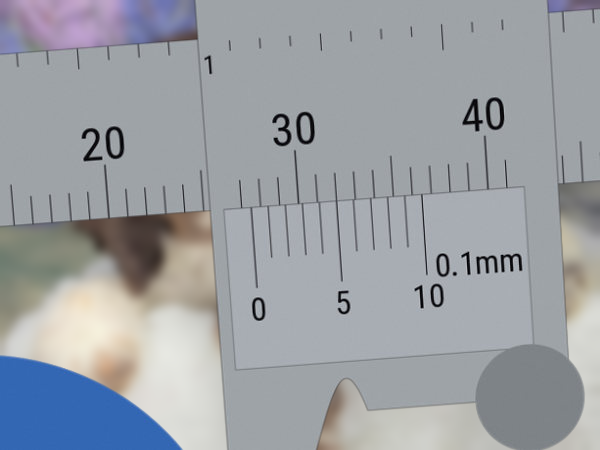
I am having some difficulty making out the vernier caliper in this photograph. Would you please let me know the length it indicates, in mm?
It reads 27.5 mm
